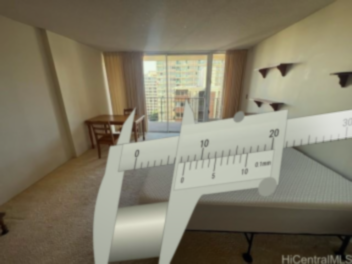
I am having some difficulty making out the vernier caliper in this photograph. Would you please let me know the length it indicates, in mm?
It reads 7.6 mm
